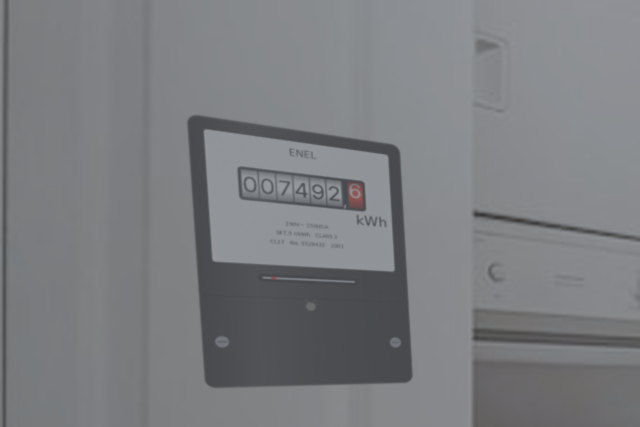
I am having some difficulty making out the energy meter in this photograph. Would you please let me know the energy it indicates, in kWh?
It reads 7492.6 kWh
